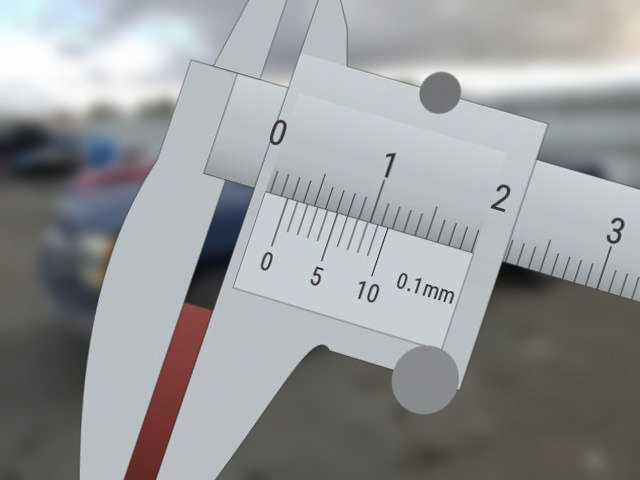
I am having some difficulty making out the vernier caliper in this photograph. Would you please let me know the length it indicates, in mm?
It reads 2.6 mm
